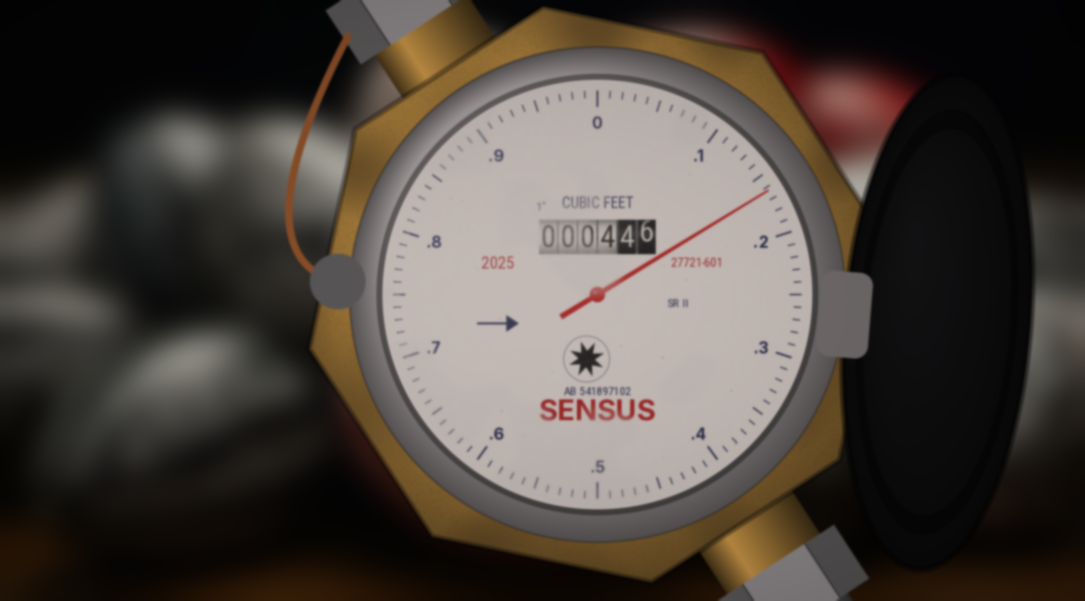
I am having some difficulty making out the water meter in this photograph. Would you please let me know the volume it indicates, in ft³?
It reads 446.16 ft³
